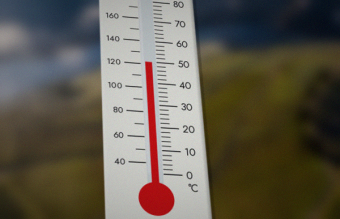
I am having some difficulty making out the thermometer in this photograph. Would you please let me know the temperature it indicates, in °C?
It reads 50 °C
